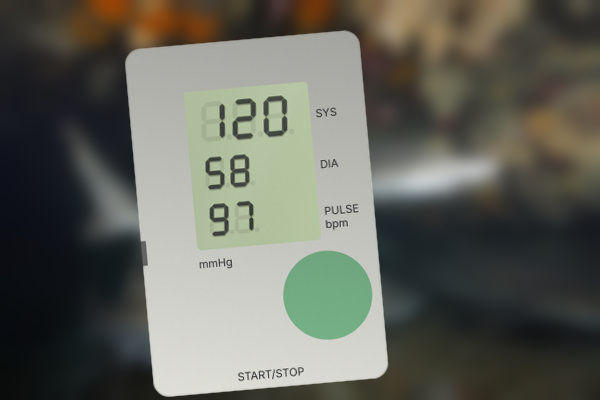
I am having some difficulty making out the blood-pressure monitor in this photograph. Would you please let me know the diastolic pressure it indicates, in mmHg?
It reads 58 mmHg
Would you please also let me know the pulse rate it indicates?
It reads 97 bpm
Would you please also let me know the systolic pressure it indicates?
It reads 120 mmHg
